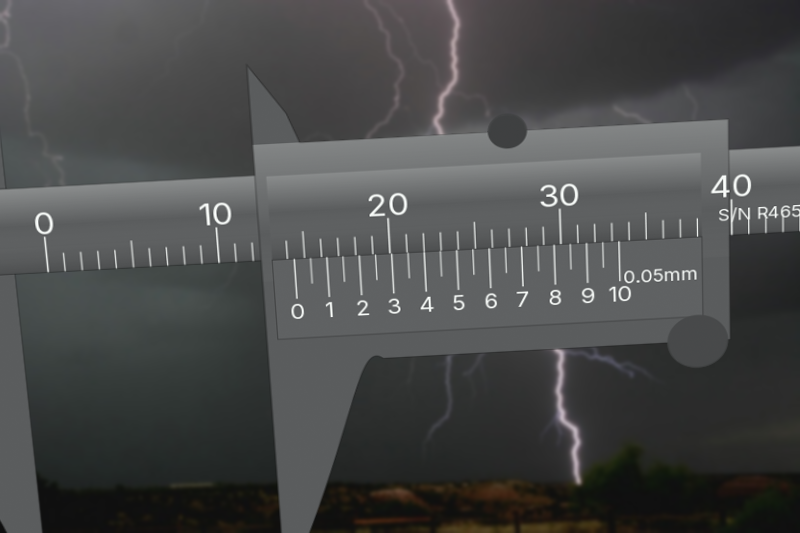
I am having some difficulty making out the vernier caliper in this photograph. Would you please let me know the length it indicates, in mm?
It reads 14.4 mm
